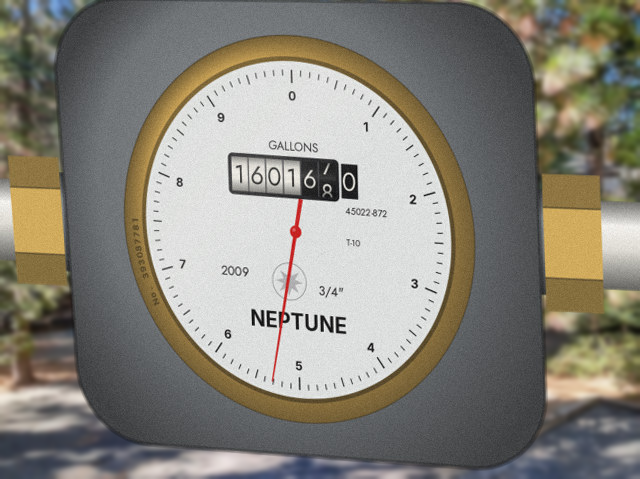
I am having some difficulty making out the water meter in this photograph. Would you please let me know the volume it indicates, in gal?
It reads 1601675.3 gal
